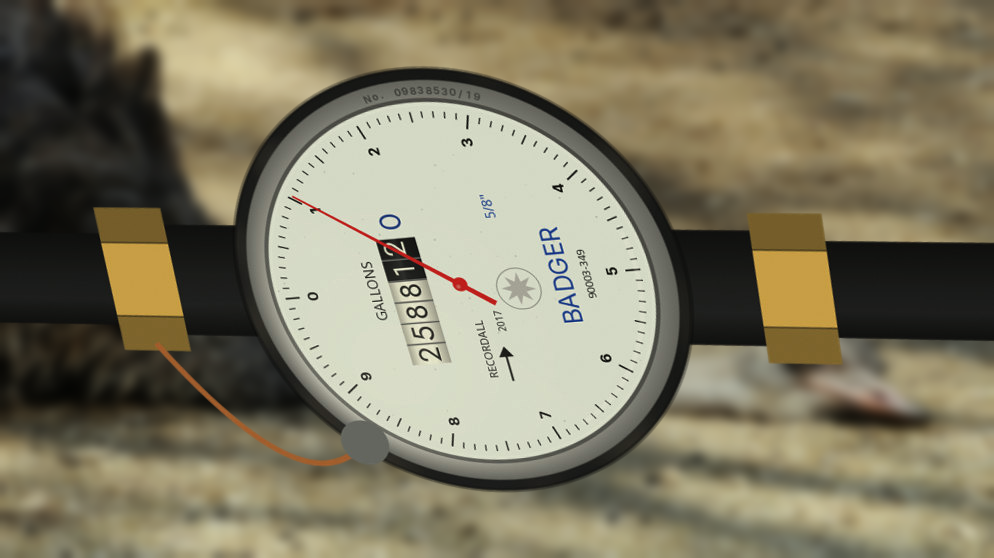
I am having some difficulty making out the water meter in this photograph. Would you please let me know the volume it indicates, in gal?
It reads 2588121.0 gal
